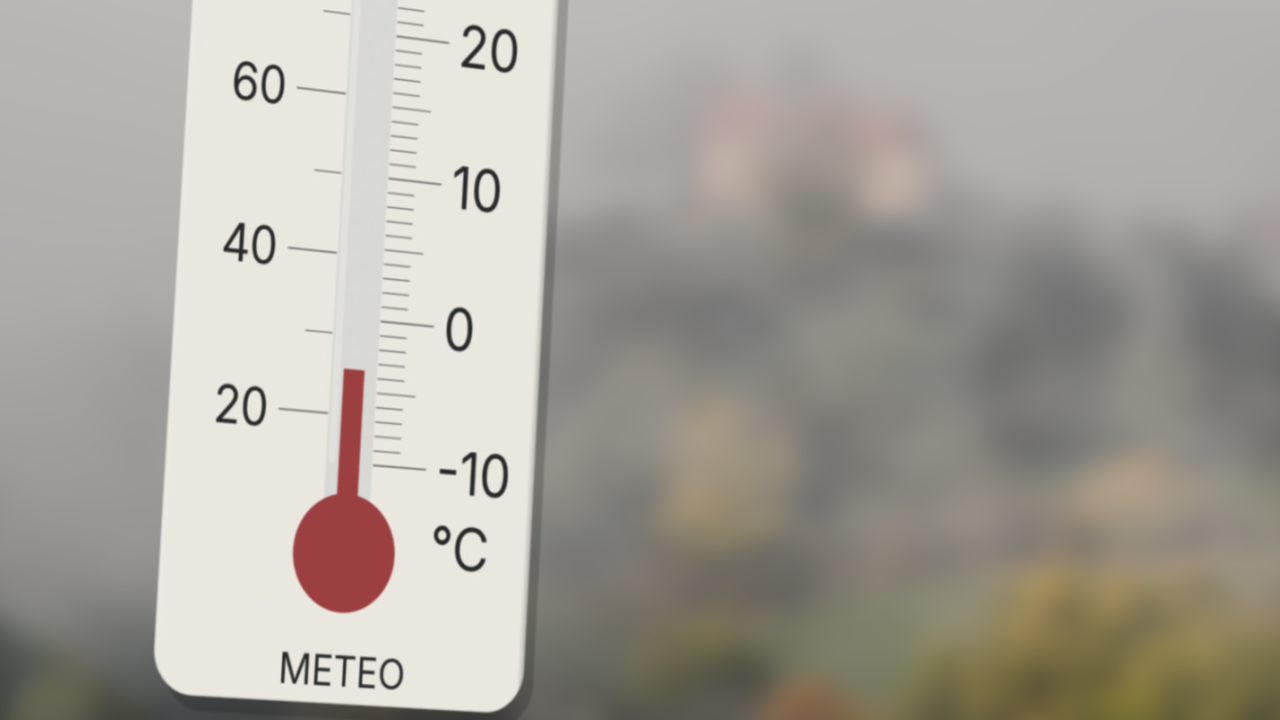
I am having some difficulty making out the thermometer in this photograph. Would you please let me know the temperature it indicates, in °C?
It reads -3.5 °C
